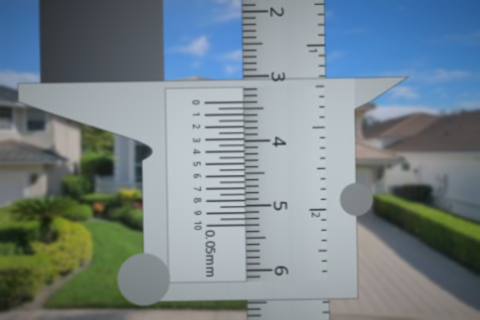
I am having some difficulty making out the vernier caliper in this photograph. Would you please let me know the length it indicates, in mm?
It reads 34.0 mm
